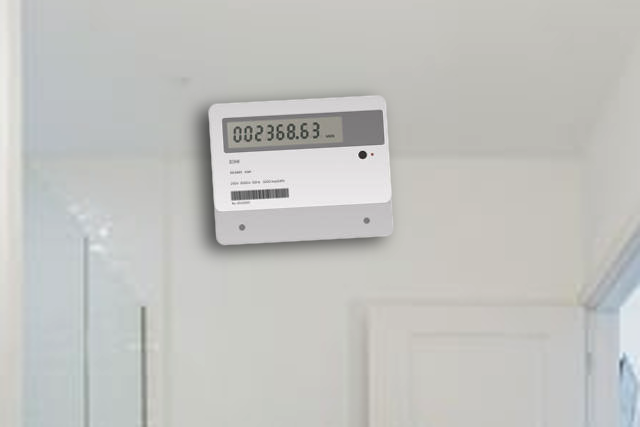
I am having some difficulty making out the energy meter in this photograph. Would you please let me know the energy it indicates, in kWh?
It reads 2368.63 kWh
